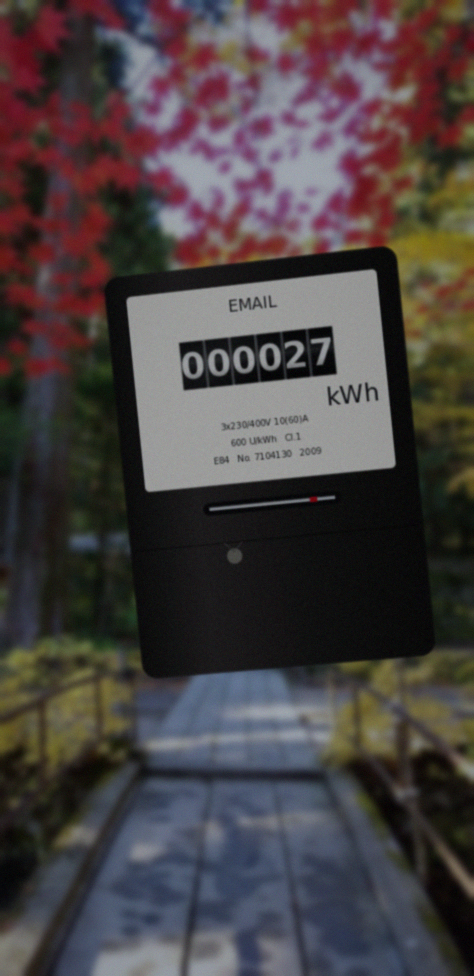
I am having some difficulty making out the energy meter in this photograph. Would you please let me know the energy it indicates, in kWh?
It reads 27 kWh
